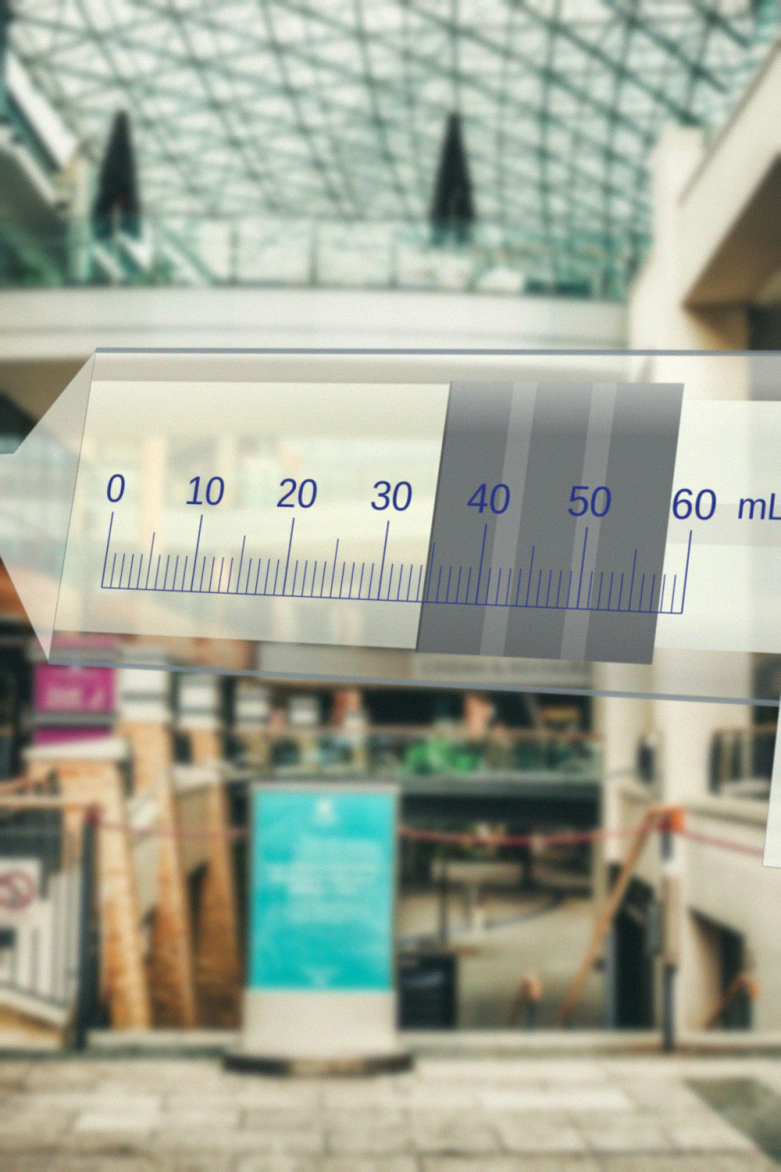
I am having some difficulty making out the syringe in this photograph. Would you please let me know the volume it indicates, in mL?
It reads 34.5 mL
